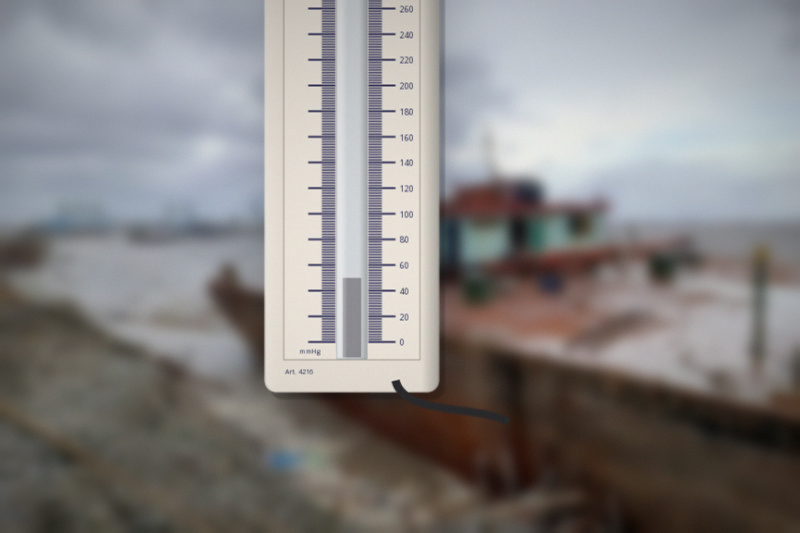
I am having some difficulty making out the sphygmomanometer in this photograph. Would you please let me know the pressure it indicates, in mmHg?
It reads 50 mmHg
